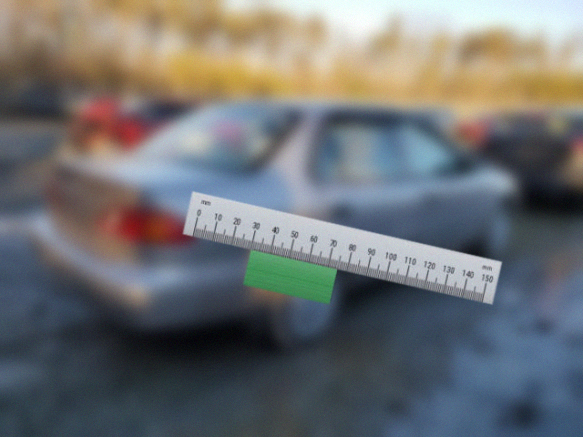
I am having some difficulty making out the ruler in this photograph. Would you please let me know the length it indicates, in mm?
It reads 45 mm
